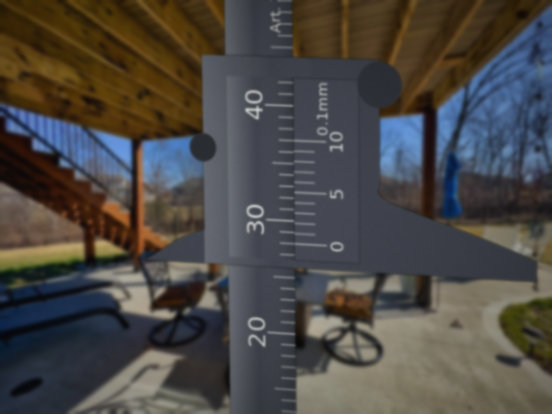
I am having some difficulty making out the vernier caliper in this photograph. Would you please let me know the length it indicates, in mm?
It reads 28.0 mm
